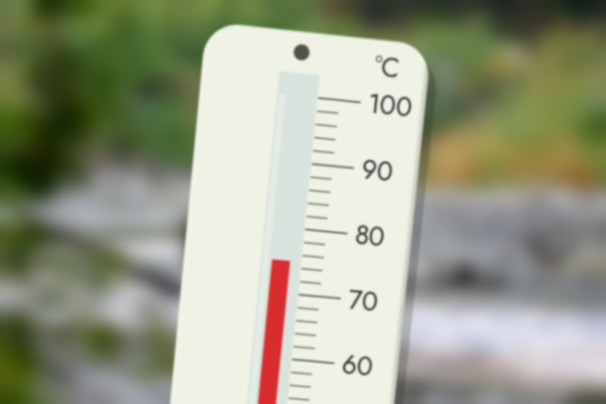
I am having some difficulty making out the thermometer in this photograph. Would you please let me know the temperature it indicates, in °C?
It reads 75 °C
